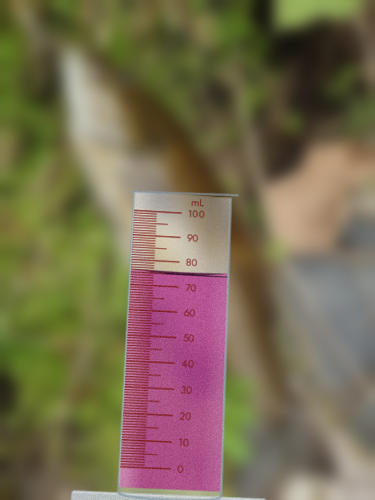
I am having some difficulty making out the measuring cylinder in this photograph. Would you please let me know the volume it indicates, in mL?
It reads 75 mL
